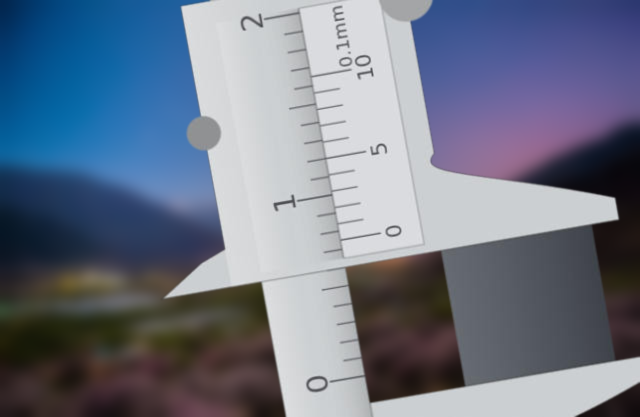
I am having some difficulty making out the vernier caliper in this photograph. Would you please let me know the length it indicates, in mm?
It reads 7.5 mm
